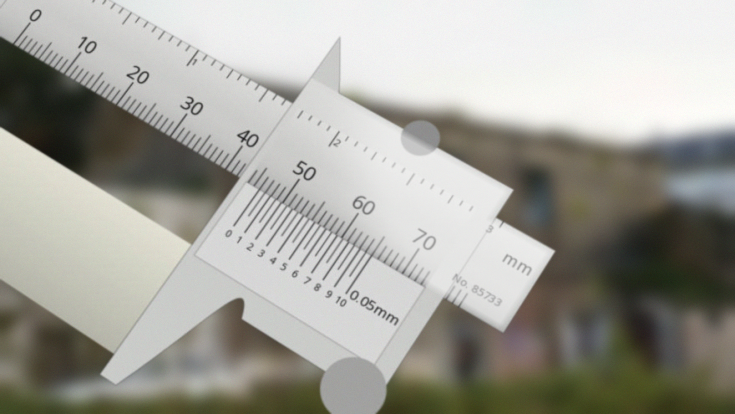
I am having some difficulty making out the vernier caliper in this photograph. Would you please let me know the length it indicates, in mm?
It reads 46.0 mm
